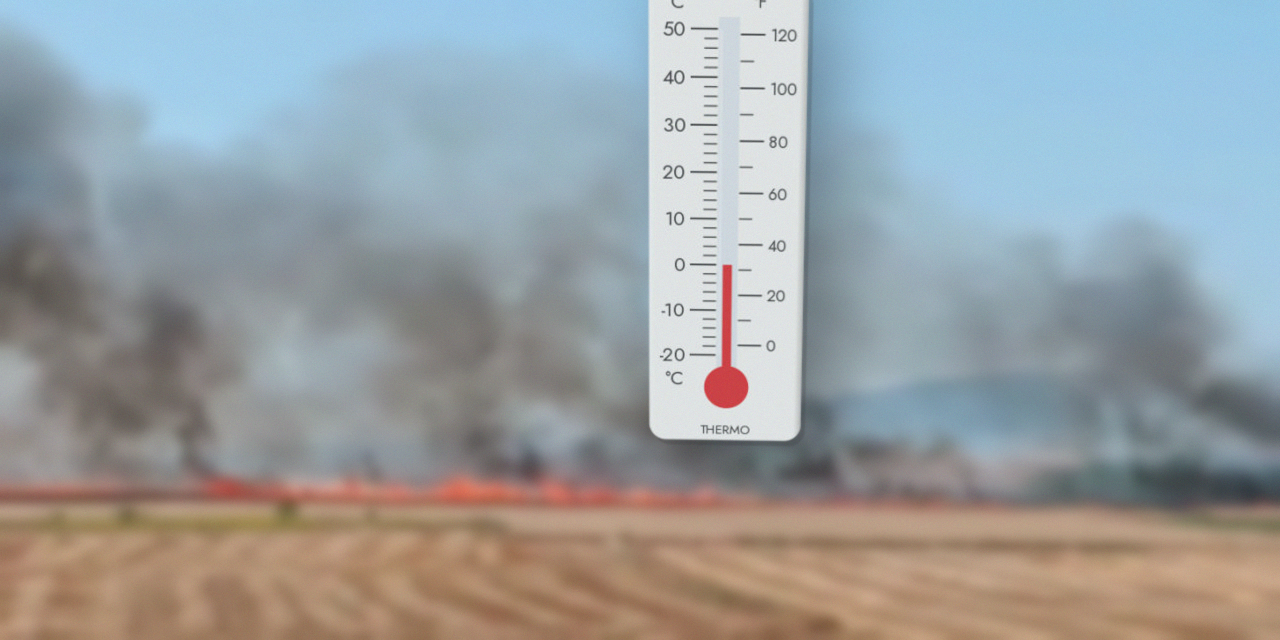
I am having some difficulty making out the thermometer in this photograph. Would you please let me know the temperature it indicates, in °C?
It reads 0 °C
